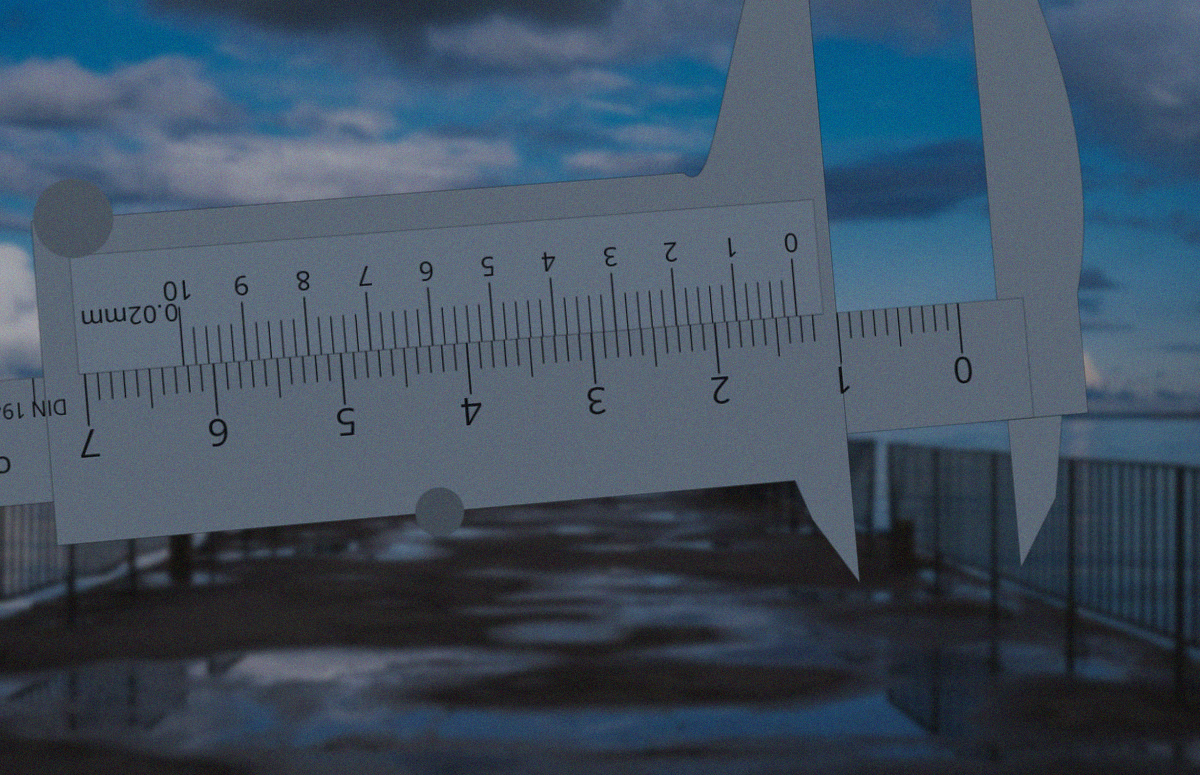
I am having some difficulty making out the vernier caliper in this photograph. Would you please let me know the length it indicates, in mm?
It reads 13.3 mm
